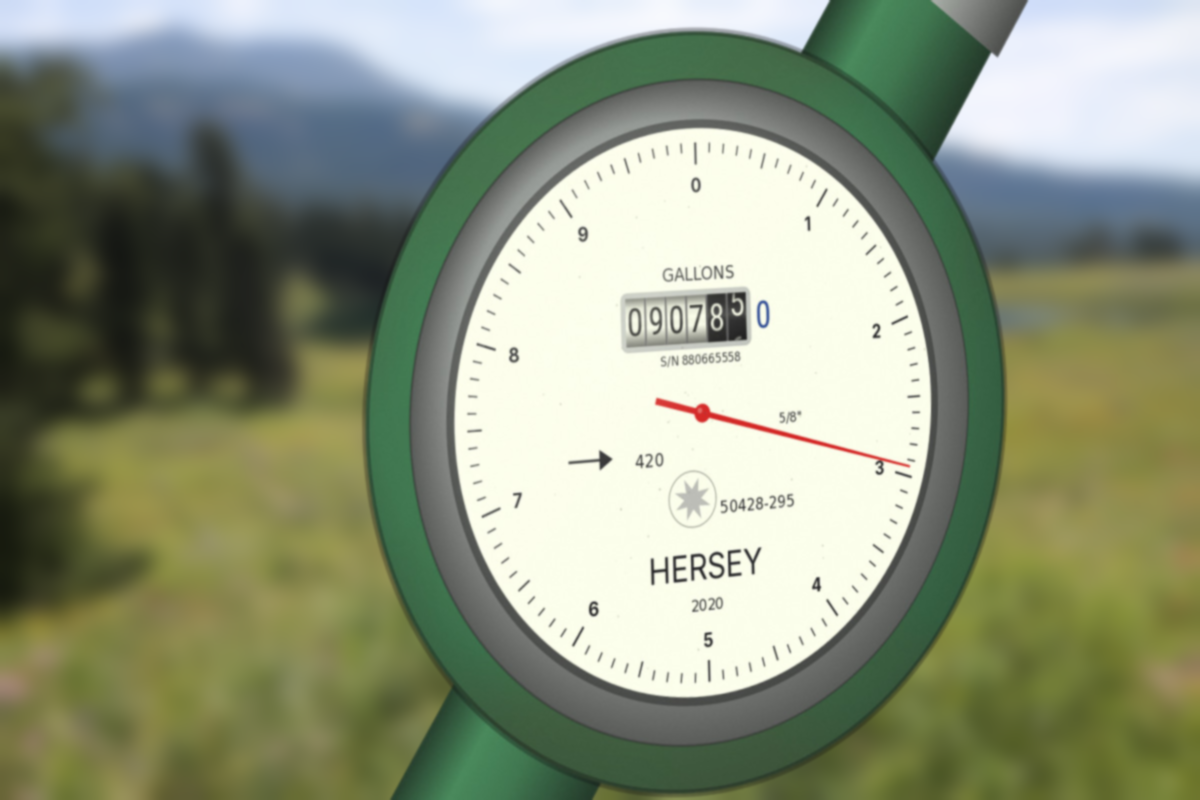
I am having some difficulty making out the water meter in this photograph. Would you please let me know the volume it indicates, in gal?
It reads 907852.9 gal
